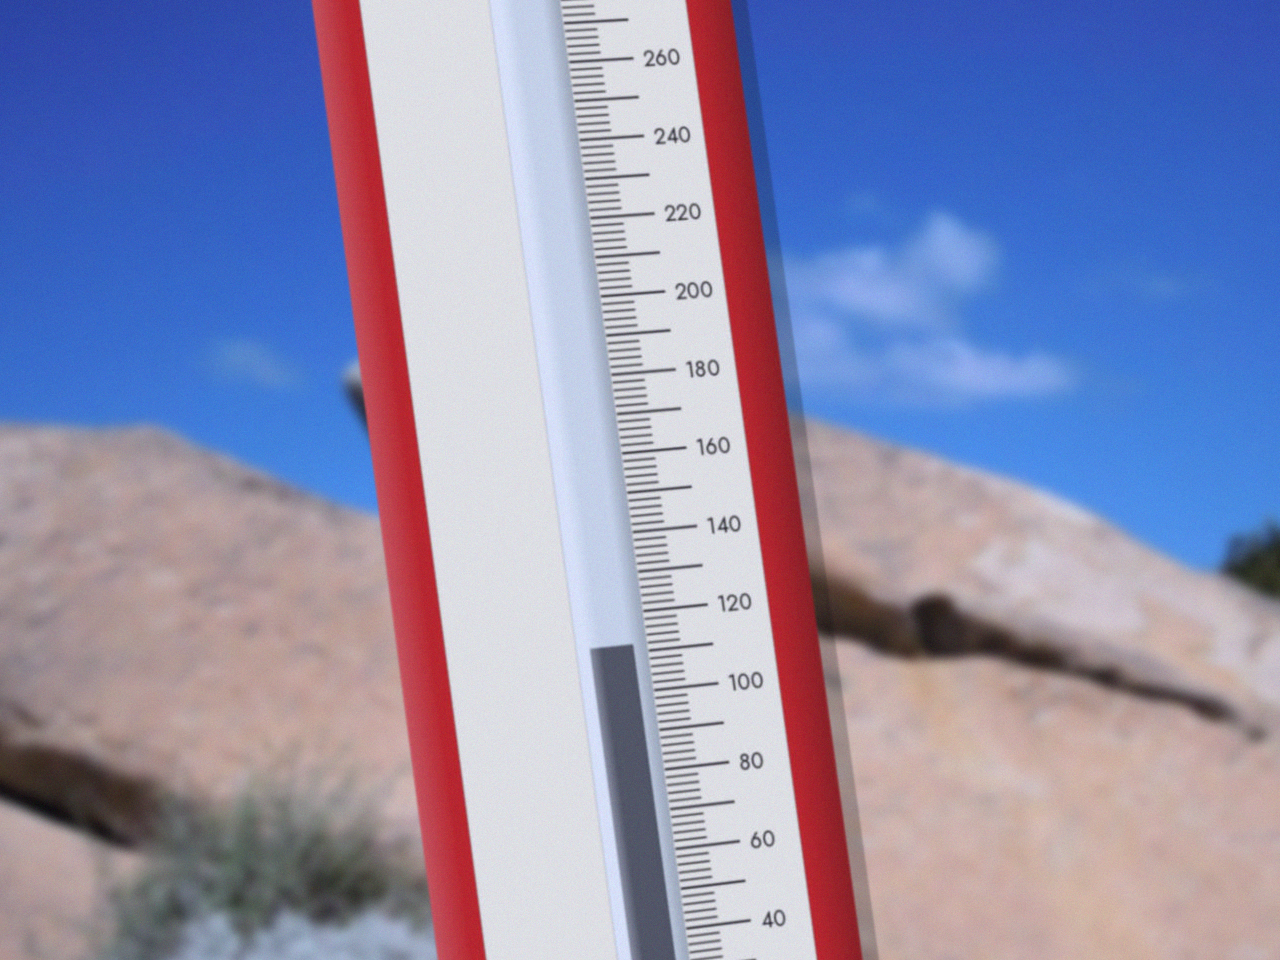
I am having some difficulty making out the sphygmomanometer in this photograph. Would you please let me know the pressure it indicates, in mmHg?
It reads 112 mmHg
